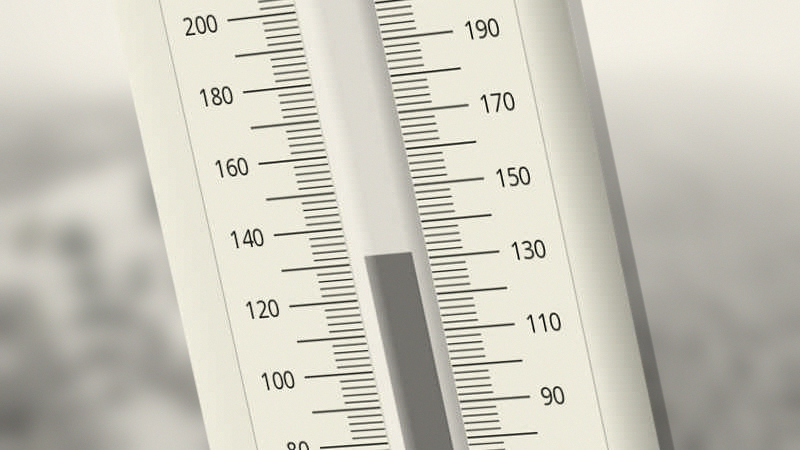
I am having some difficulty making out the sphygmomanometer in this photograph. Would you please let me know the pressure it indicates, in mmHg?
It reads 132 mmHg
